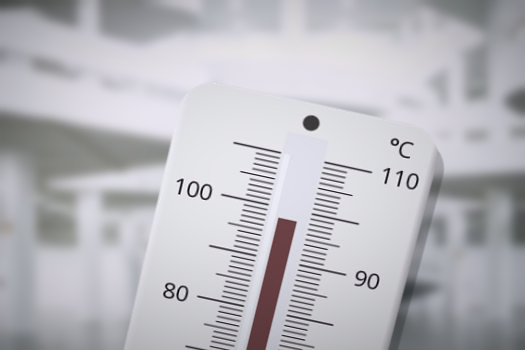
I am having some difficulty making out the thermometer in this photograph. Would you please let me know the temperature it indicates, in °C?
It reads 98 °C
